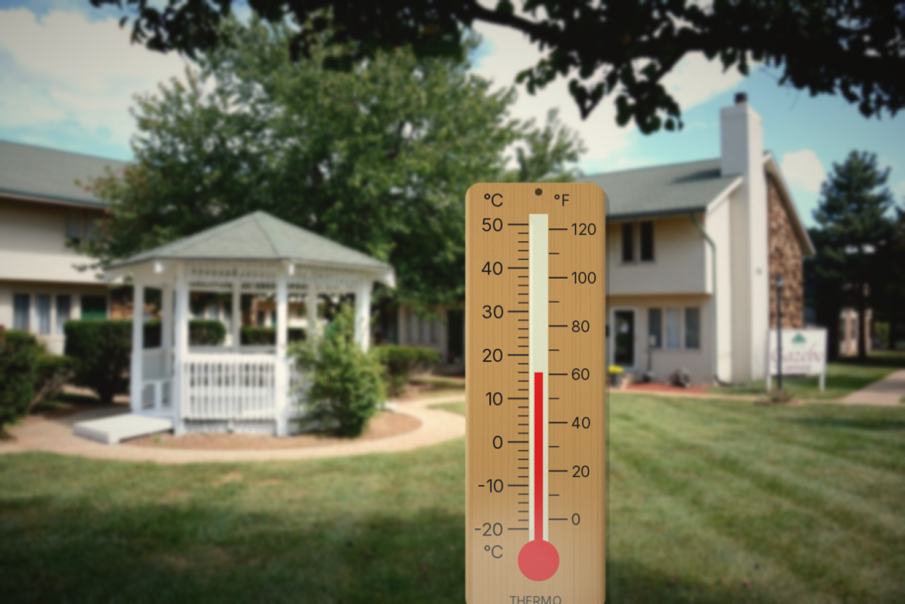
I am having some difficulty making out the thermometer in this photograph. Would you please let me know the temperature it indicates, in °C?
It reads 16 °C
